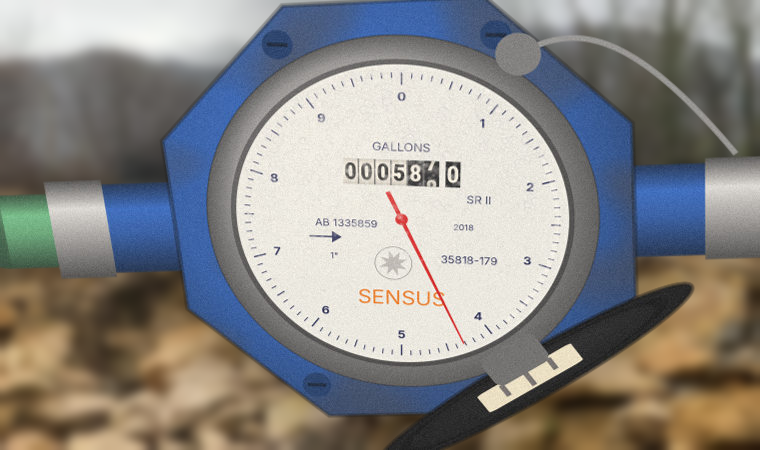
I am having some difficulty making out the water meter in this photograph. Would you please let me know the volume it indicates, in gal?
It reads 5874.3 gal
